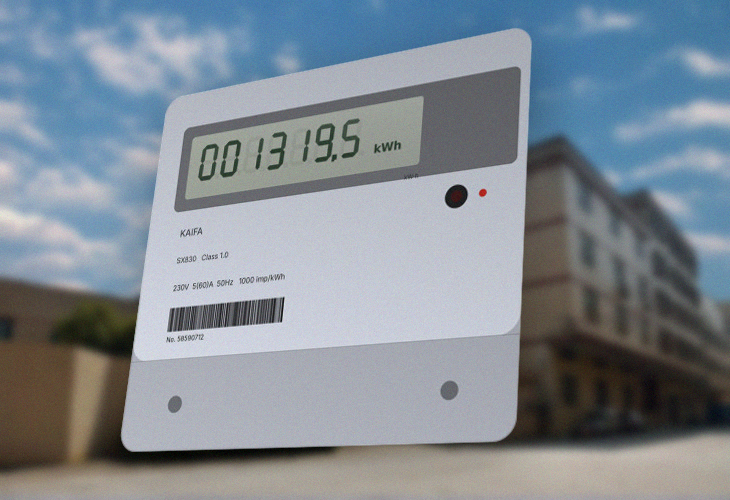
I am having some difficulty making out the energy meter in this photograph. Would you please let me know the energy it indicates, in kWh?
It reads 1319.5 kWh
